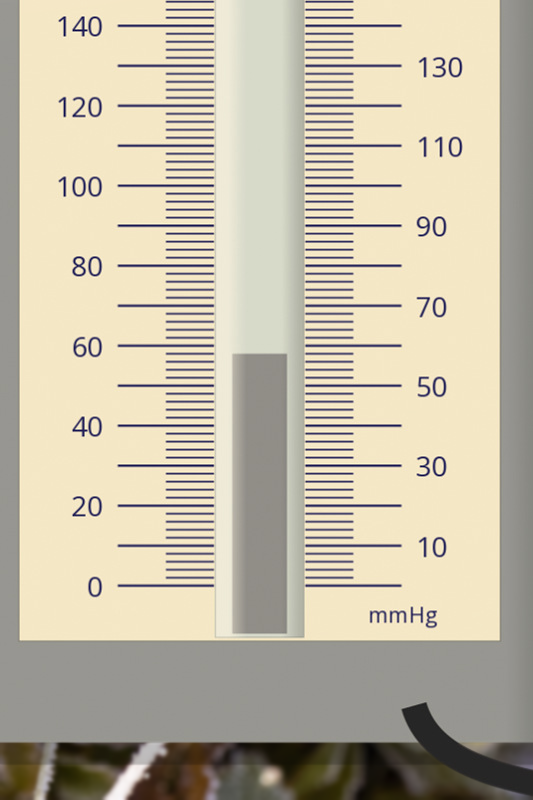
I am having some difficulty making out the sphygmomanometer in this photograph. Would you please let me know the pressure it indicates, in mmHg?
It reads 58 mmHg
